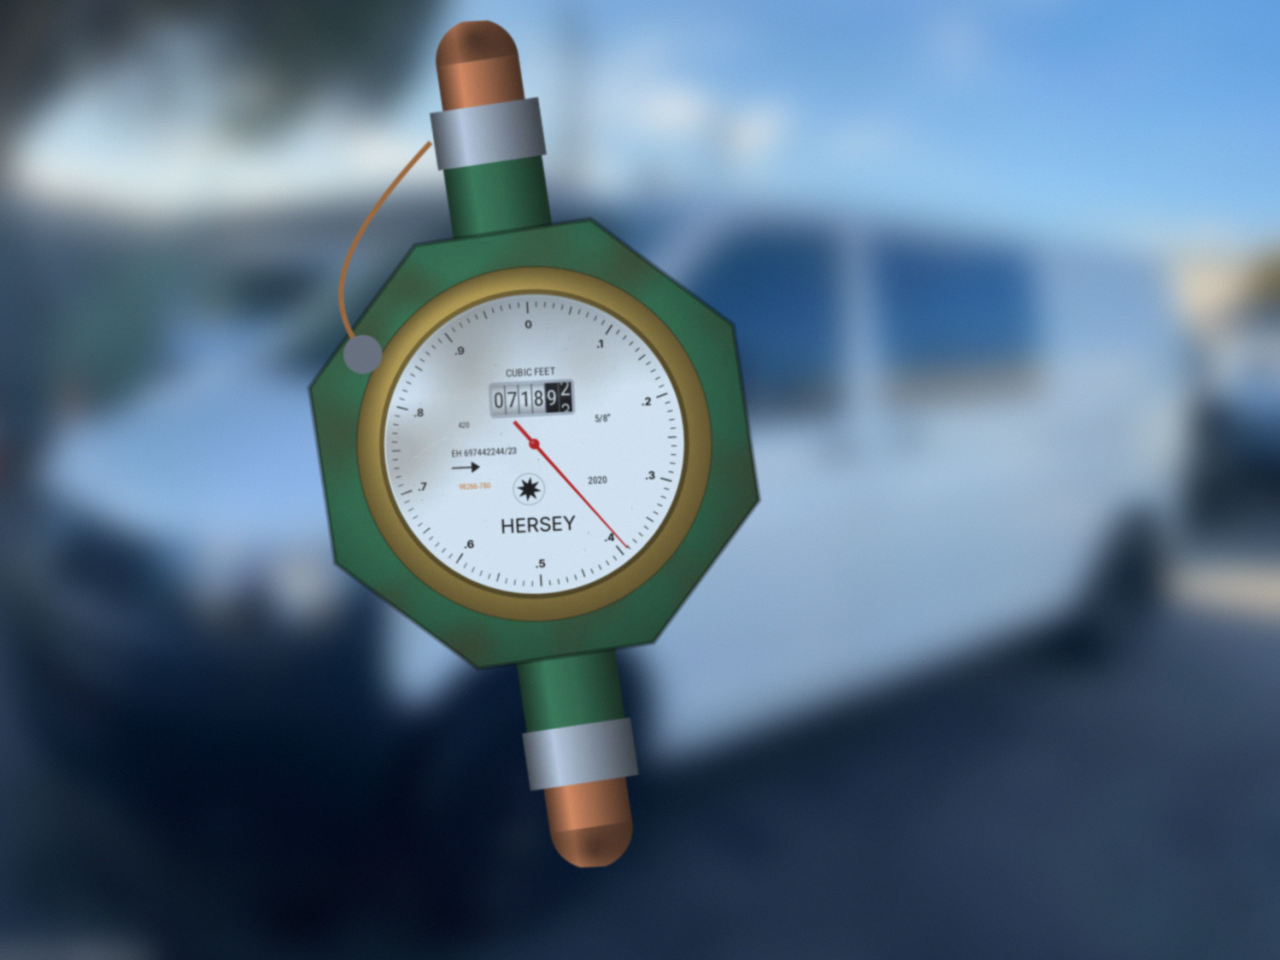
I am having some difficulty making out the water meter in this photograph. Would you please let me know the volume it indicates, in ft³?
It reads 71892.39 ft³
